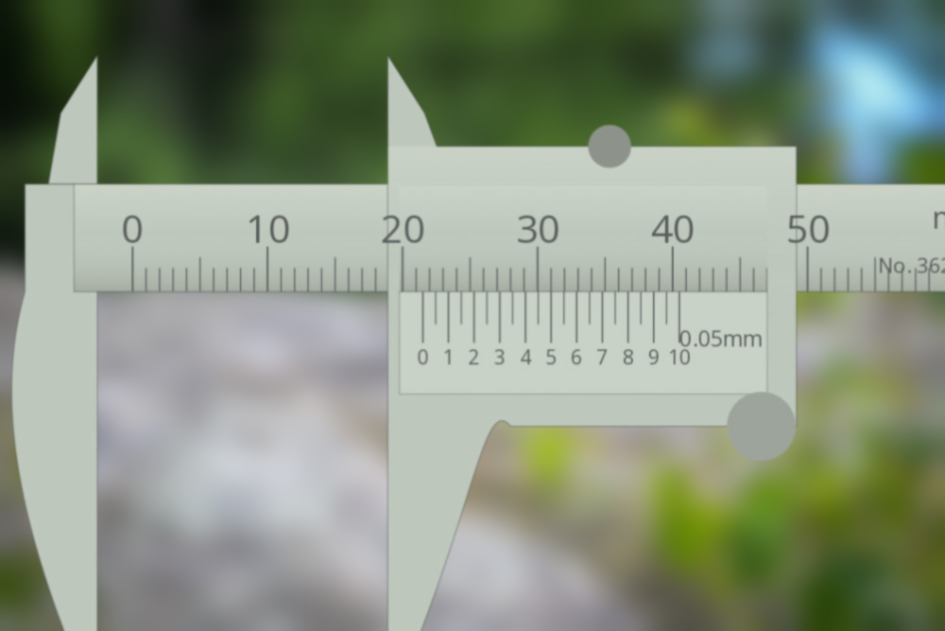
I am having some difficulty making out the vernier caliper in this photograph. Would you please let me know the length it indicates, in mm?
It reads 21.5 mm
